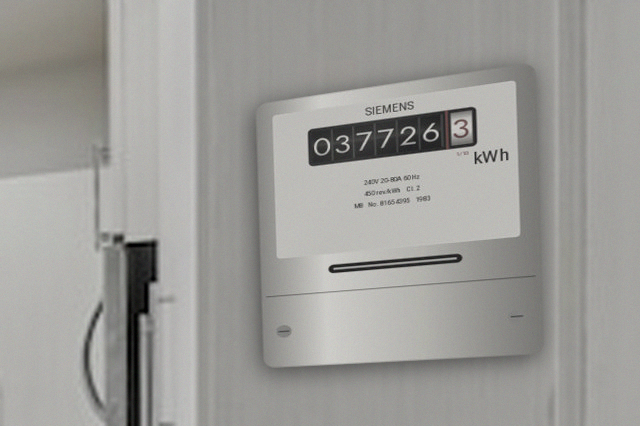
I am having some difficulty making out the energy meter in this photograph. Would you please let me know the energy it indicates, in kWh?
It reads 37726.3 kWh
